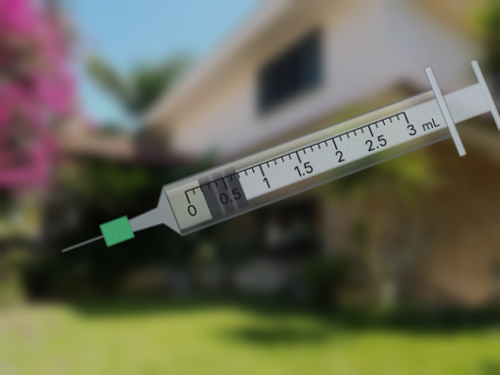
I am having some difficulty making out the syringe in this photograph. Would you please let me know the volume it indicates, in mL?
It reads 0.2 mL
